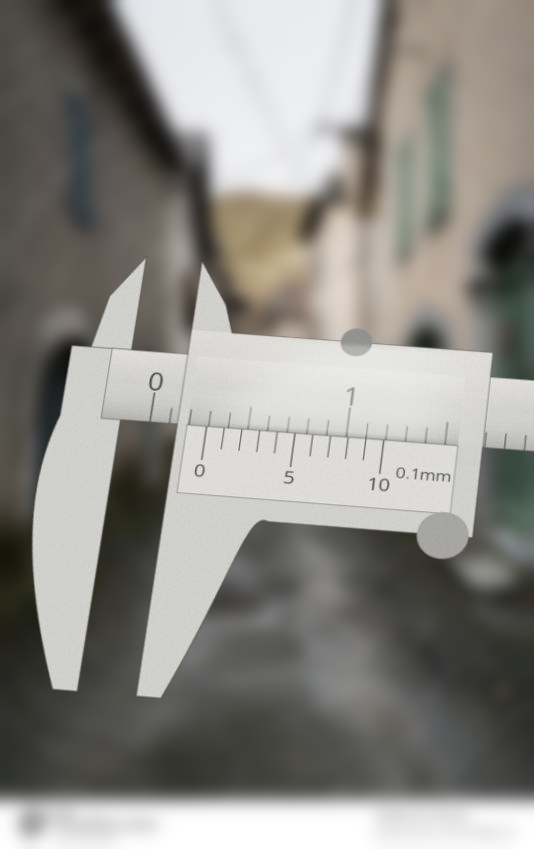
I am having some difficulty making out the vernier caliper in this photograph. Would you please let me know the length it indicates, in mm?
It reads 2.9 mm
